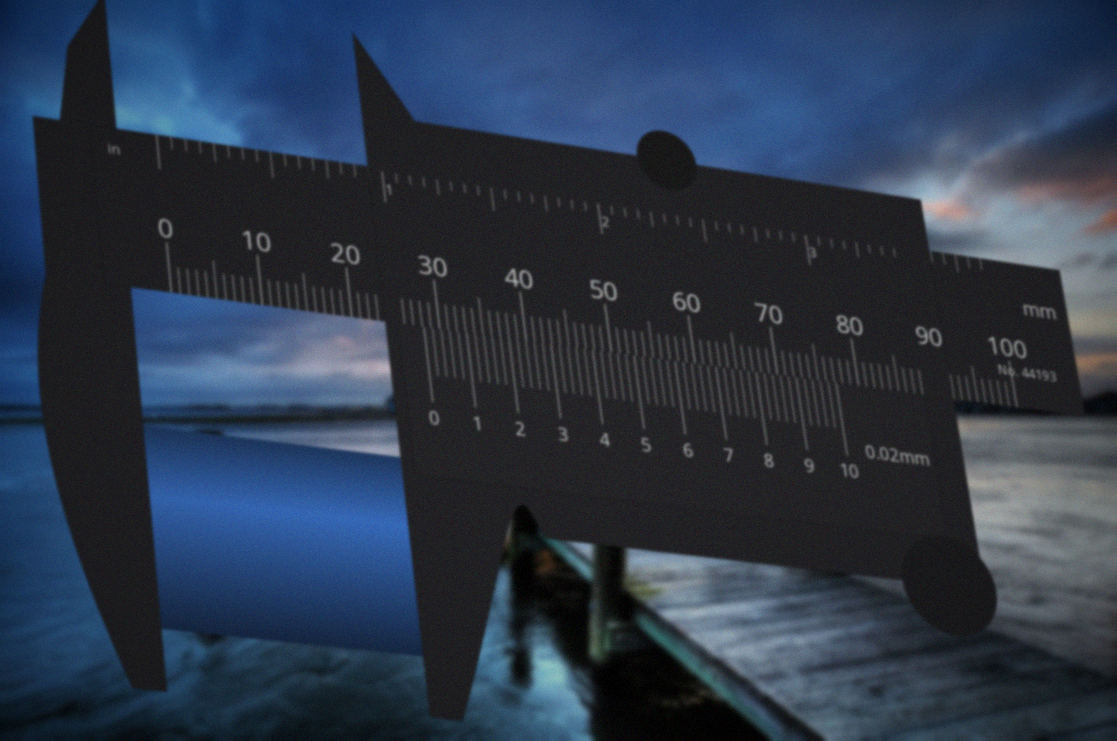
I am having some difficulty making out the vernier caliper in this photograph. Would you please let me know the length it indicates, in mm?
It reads 28.2 mm
